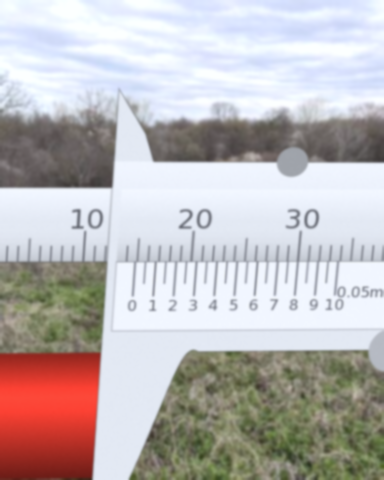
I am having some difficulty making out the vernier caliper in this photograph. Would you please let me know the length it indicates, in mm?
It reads 14.8 mm
